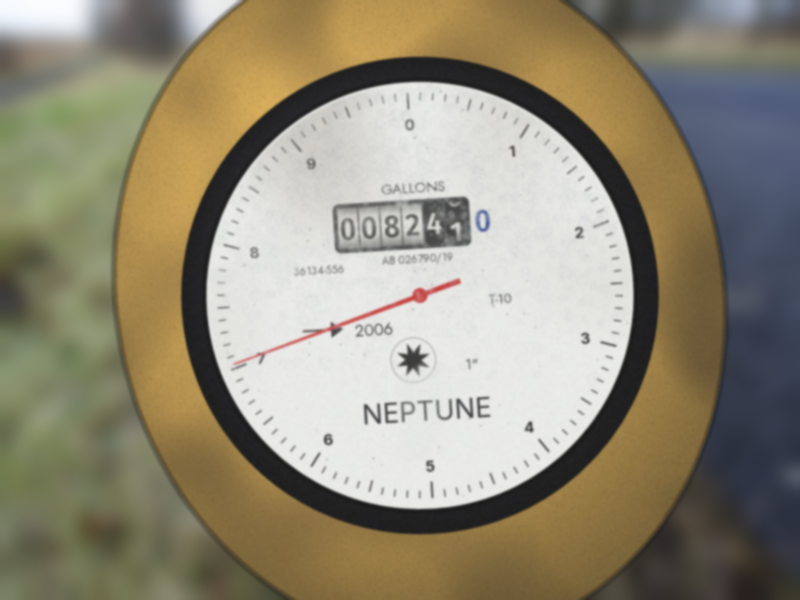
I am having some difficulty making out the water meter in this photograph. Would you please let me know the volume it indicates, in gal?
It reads 82407.0 gal
